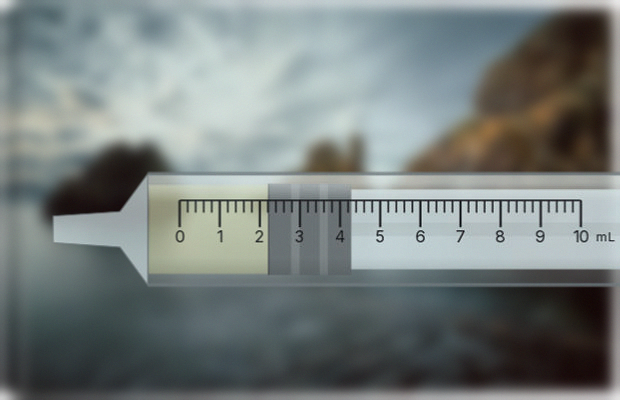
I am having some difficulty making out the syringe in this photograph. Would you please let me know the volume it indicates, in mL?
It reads 2.2 mL
